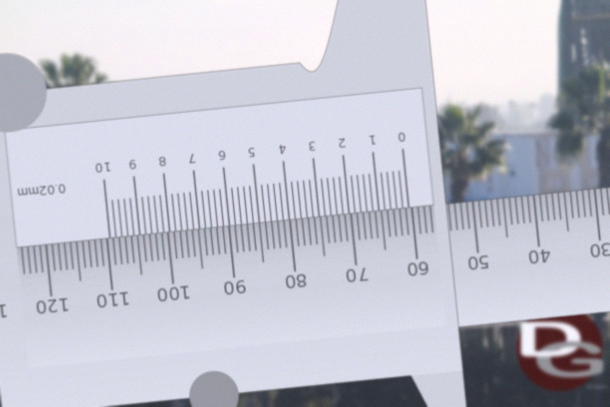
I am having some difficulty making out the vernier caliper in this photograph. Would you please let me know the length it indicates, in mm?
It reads 60.5 mm
